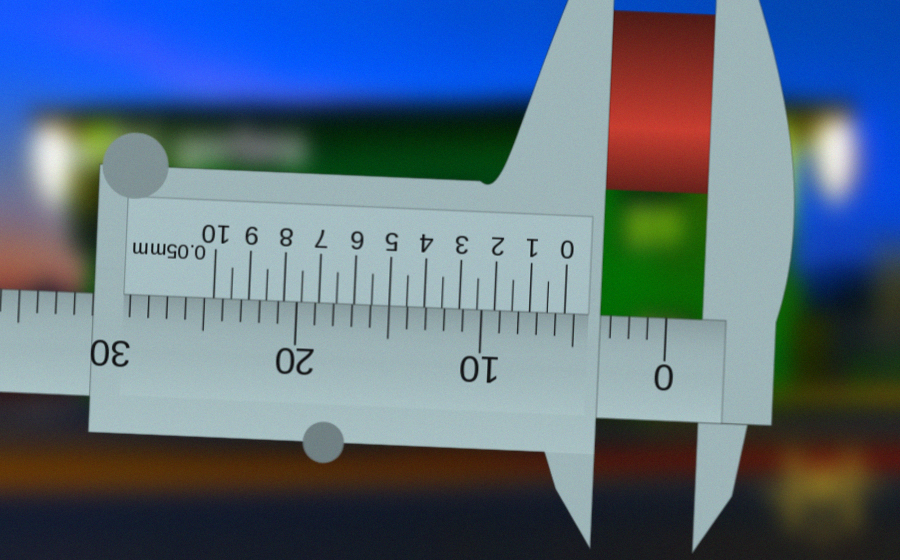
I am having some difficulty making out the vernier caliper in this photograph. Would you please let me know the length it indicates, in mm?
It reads 5.5 mm
